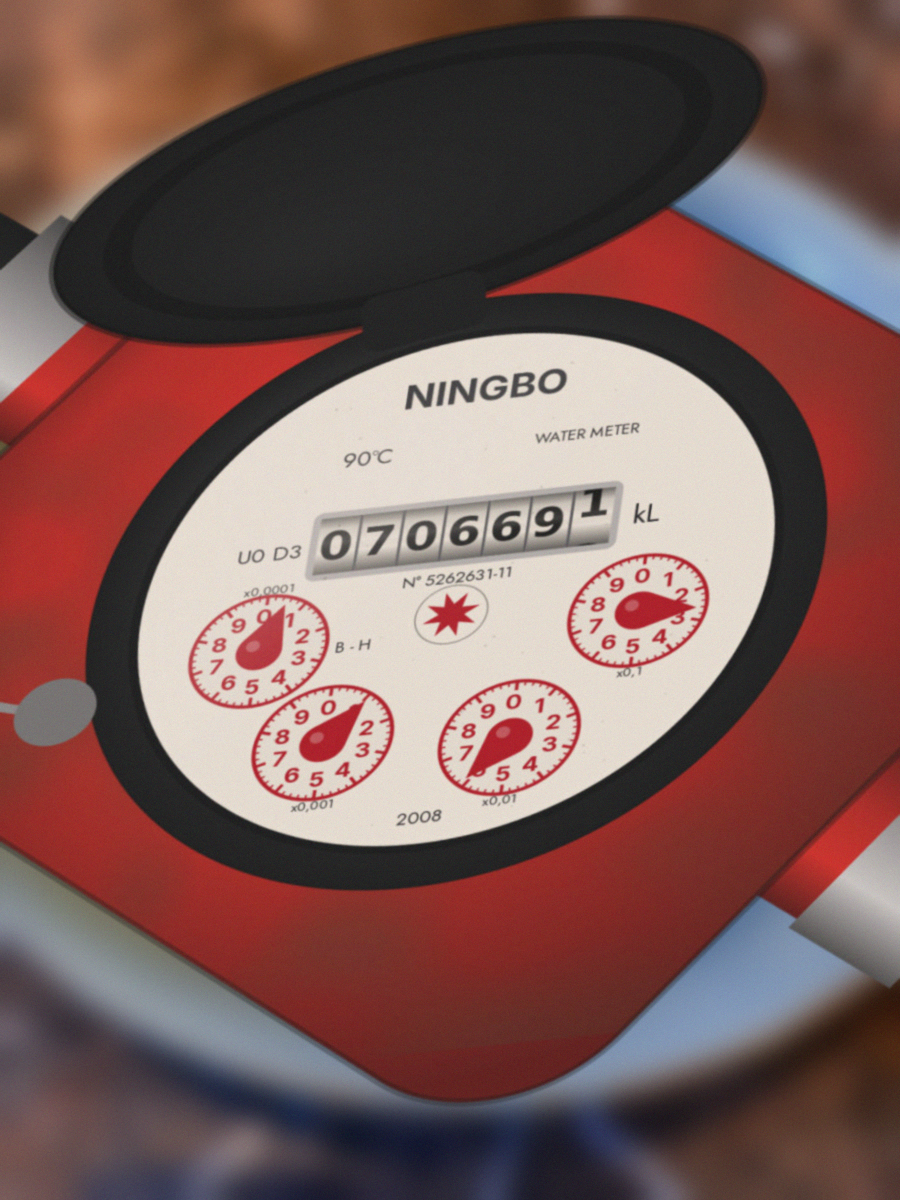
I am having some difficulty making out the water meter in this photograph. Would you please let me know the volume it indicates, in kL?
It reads 706691.2610 kL
